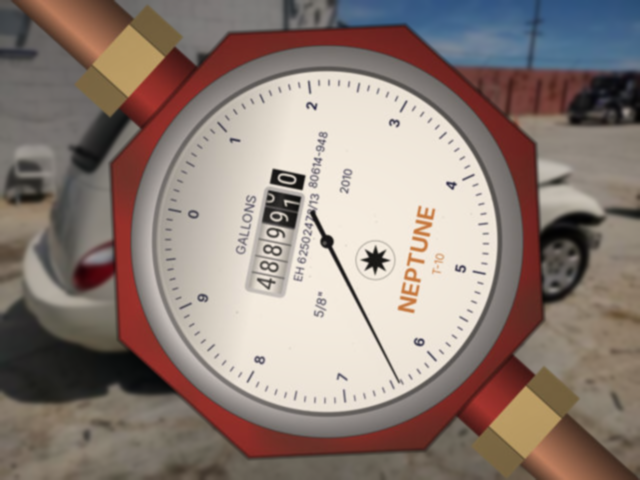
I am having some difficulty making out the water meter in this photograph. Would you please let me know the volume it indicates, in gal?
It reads 4889906.4 gal
